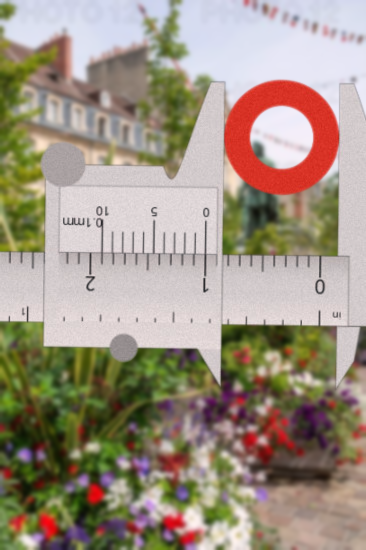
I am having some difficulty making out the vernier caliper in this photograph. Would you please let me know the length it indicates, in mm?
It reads 10.0 mm
